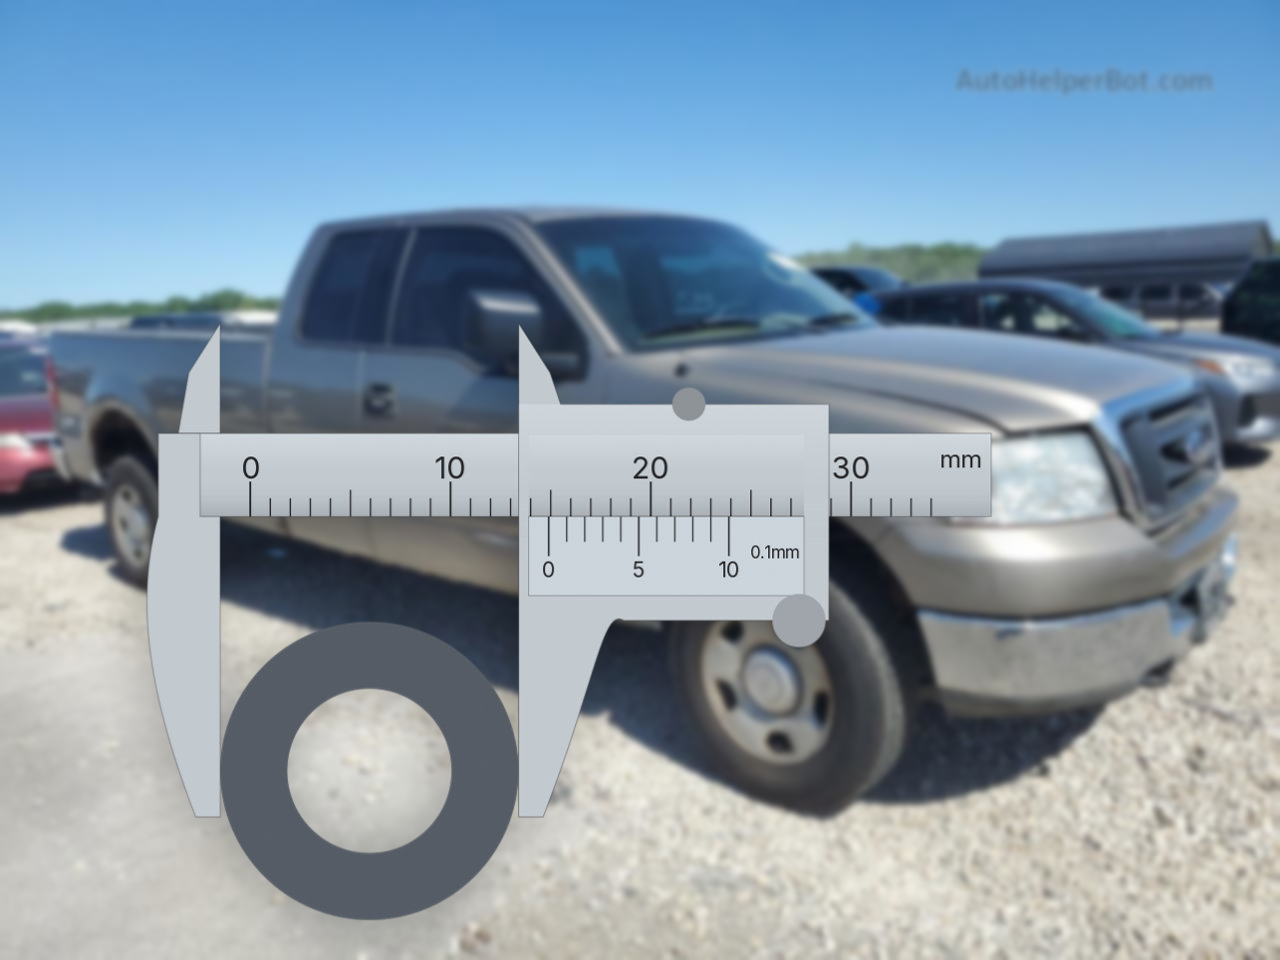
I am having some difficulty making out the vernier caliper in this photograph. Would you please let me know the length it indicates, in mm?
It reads 14.9 mm
